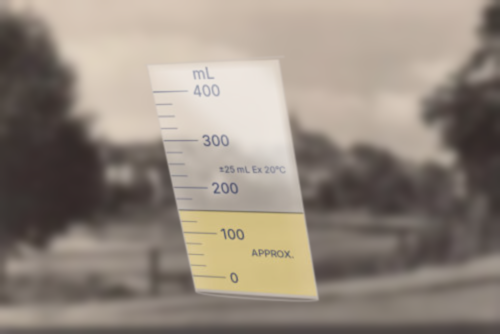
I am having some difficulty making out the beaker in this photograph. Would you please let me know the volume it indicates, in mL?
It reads 150 mL
